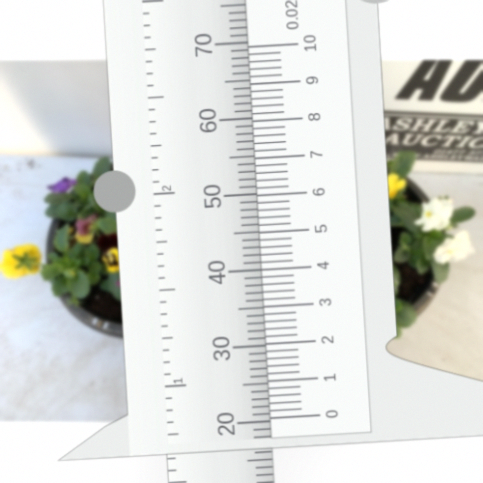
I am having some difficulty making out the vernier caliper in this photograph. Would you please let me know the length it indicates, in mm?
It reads 20.4 mm
